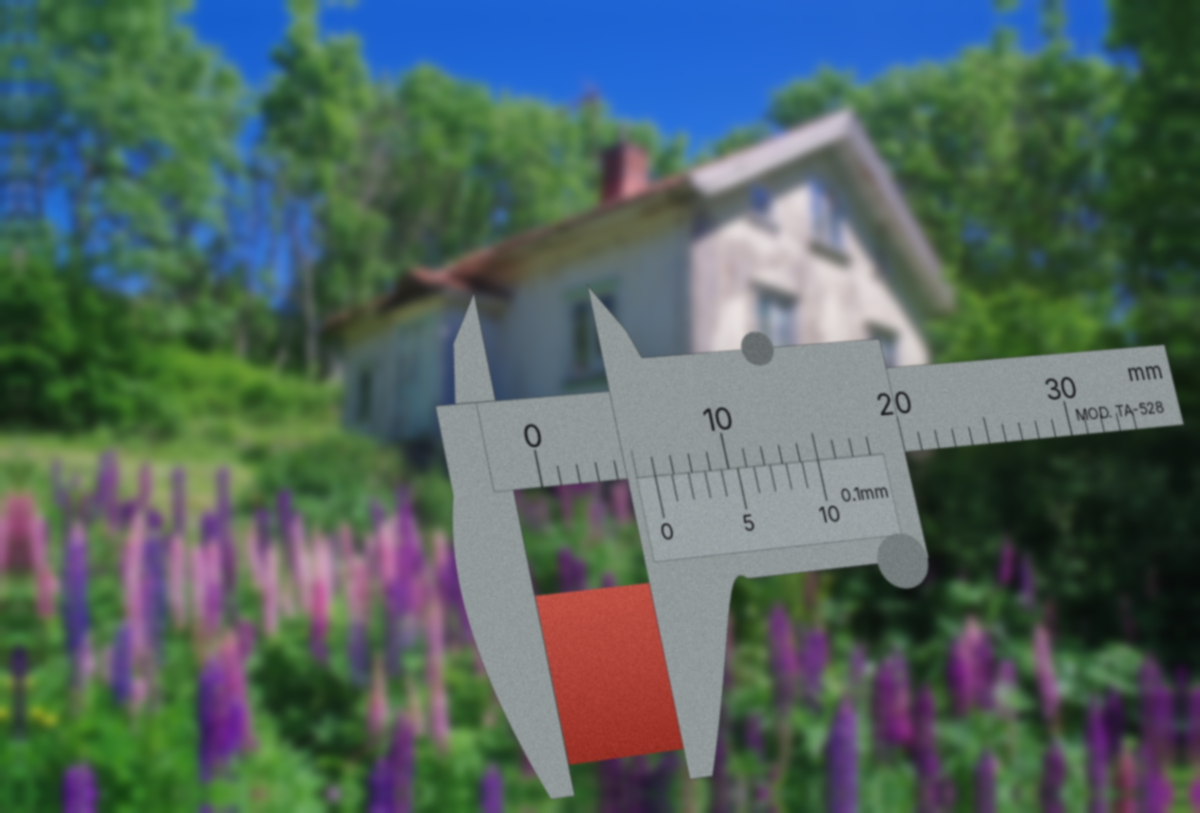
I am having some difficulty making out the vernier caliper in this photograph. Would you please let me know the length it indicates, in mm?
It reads 6.0 mm
